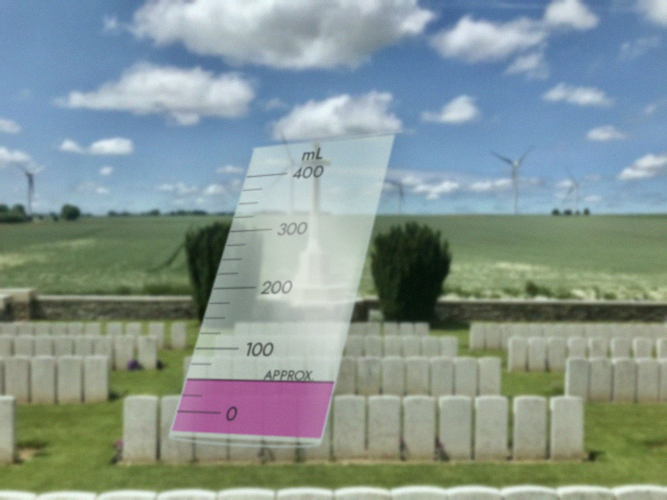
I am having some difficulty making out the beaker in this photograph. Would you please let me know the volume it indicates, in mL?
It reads 50 mL
